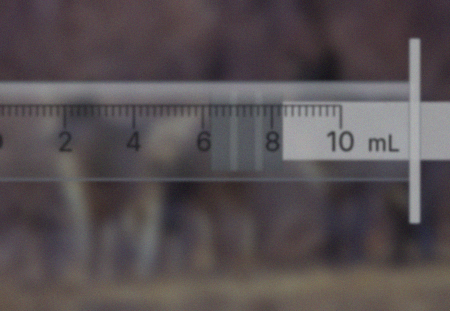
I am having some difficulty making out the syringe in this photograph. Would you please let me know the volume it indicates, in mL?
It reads 6.2 mL
